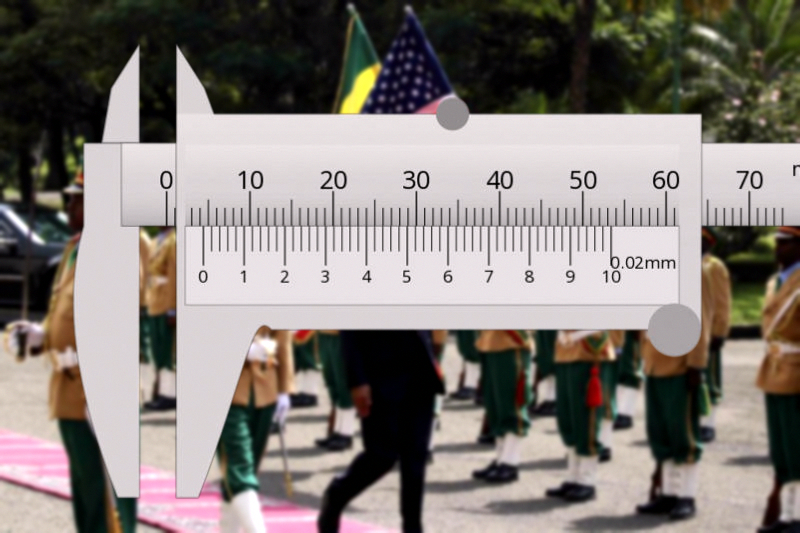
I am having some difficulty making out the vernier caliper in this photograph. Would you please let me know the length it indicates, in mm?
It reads 4.4 mm
